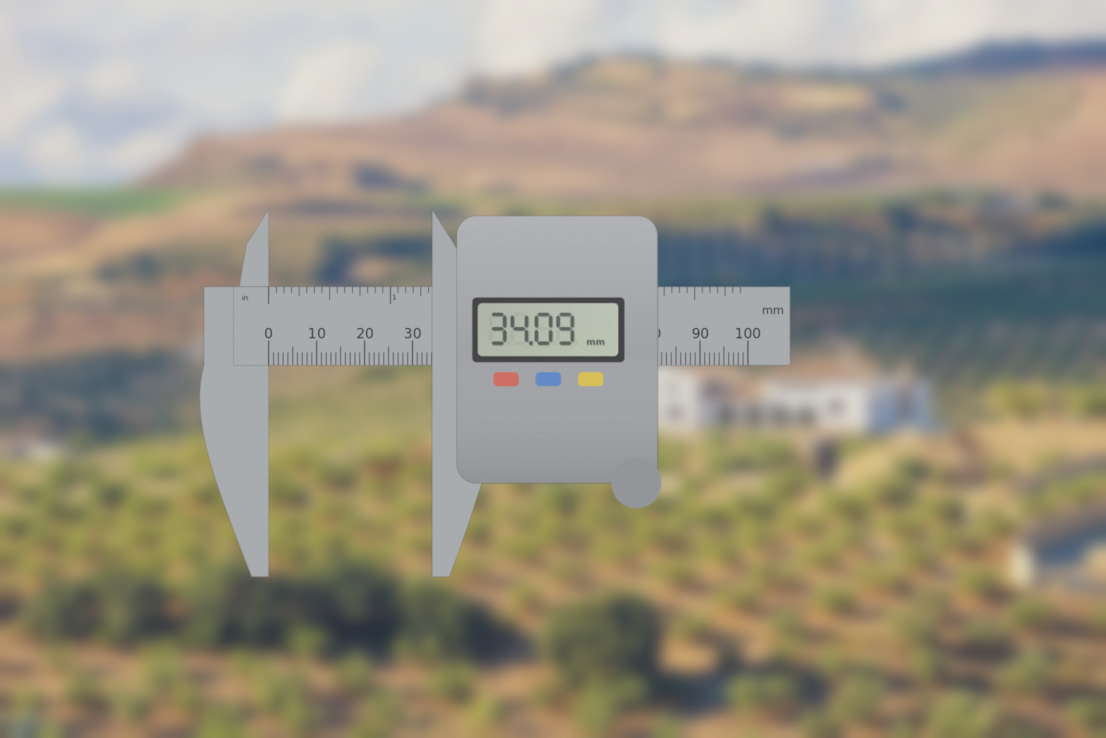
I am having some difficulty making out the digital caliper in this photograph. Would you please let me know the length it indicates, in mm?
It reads 34.09 mm
